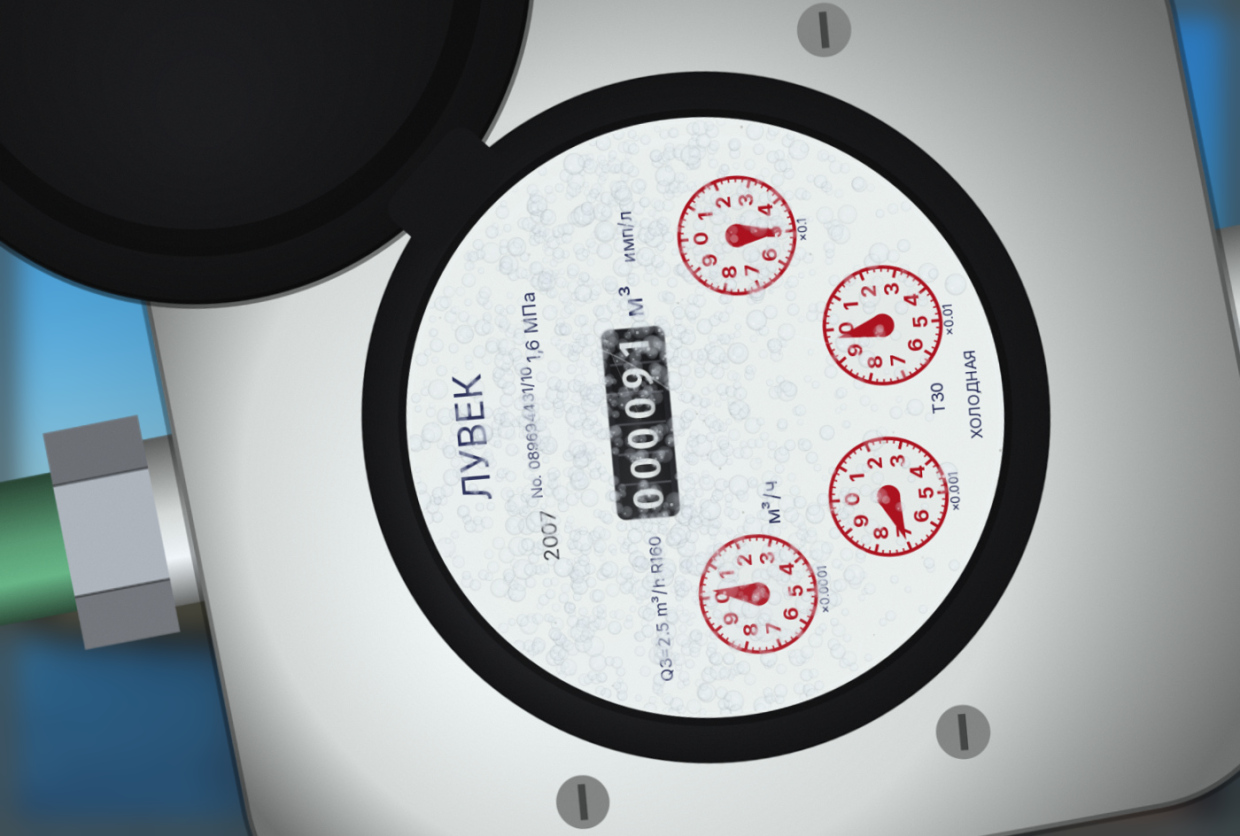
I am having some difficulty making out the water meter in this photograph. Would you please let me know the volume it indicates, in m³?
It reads 91.4970 m³
